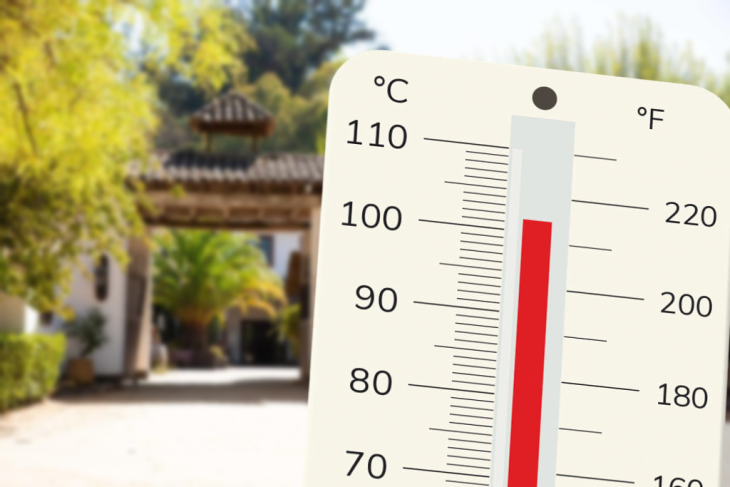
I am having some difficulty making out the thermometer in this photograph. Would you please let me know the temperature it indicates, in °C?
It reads 101.5 °C
